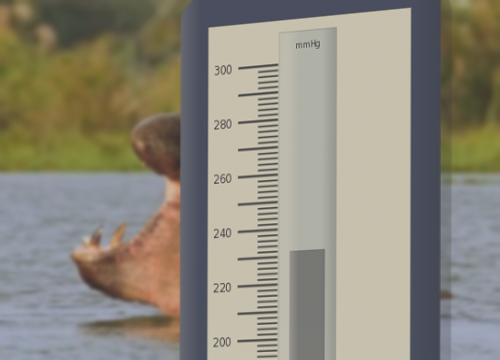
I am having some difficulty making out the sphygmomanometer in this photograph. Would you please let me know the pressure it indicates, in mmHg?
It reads 232 mmHg
